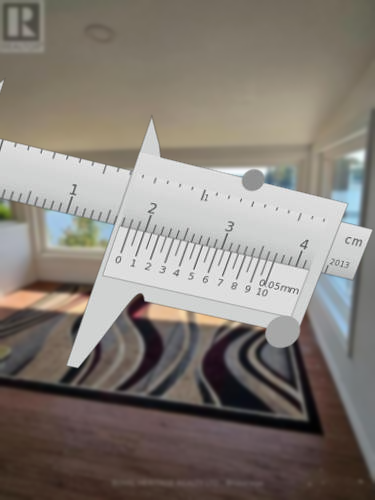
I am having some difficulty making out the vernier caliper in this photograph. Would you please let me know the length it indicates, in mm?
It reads 18.0 mm
